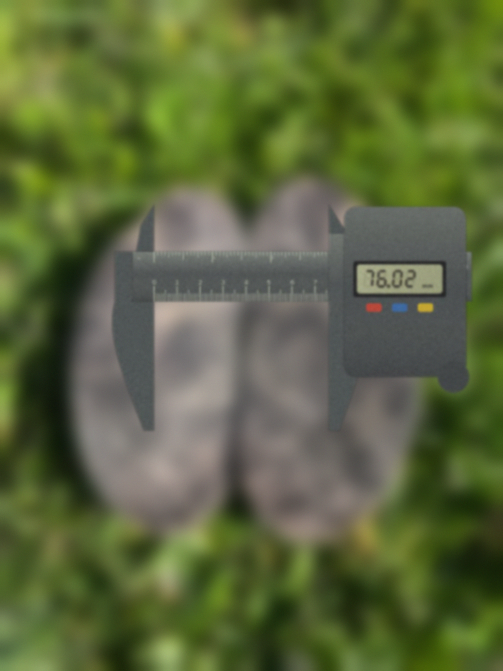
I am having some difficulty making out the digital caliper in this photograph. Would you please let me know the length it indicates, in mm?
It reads 76.02 mm
